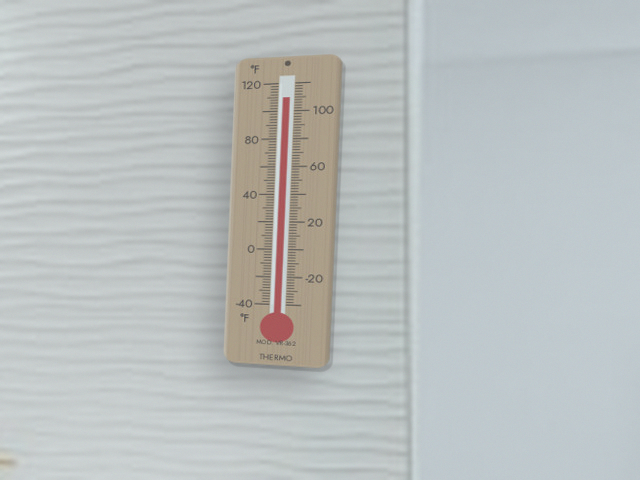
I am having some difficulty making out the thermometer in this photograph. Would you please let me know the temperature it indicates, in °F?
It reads 110 °F
